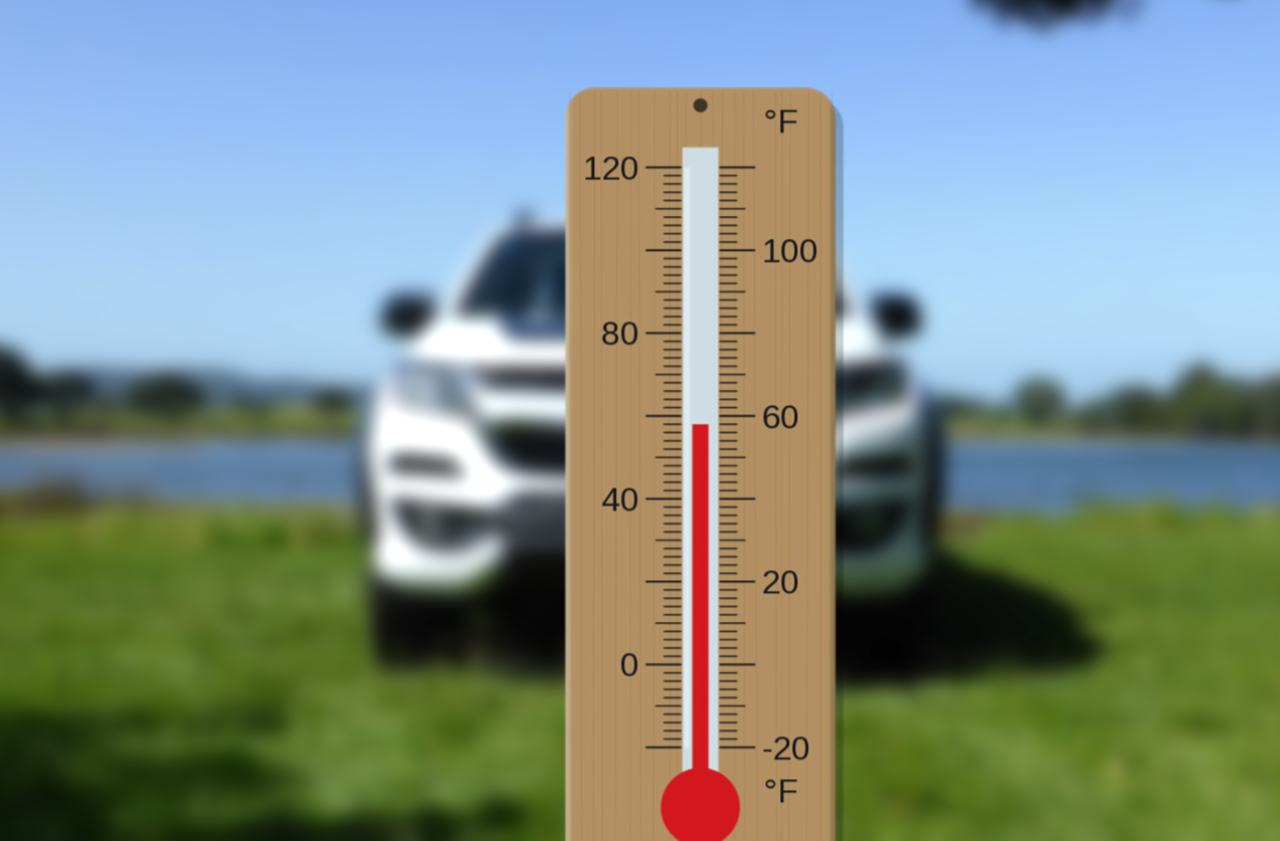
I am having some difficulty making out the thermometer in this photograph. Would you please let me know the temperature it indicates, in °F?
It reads 58 °F
